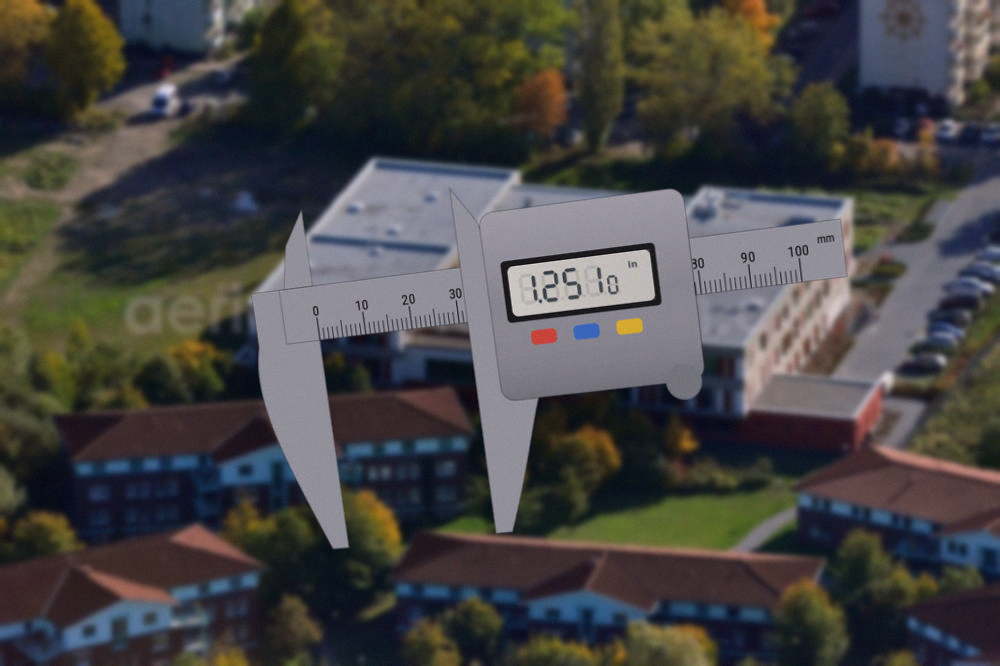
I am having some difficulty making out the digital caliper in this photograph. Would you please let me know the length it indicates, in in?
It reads 1.2510 in
